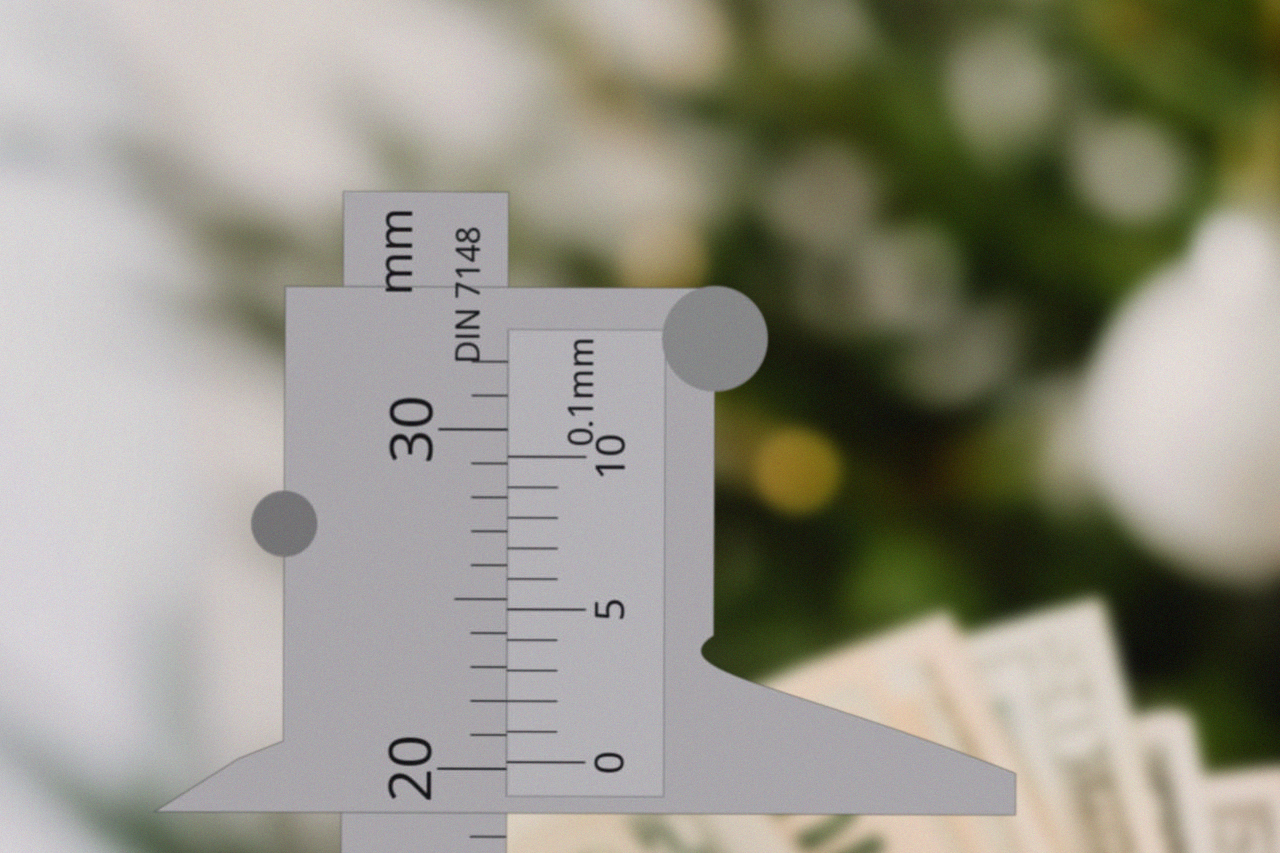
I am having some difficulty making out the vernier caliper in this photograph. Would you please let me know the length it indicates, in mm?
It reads 20.2 mm
